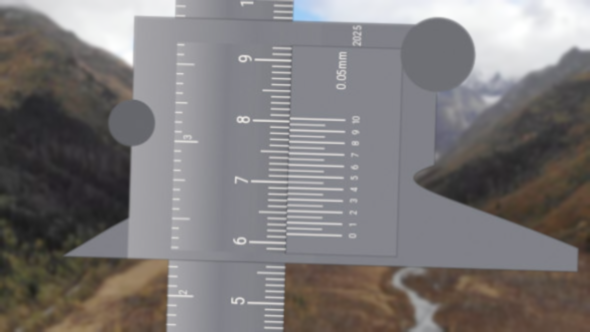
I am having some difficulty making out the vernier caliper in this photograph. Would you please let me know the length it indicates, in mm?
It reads 61.5 mm
